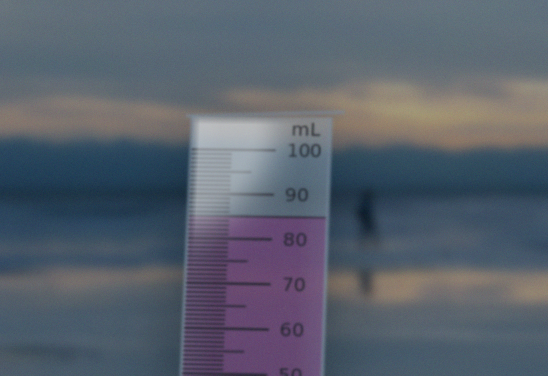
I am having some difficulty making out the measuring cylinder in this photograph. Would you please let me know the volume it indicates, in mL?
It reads 85 mL
